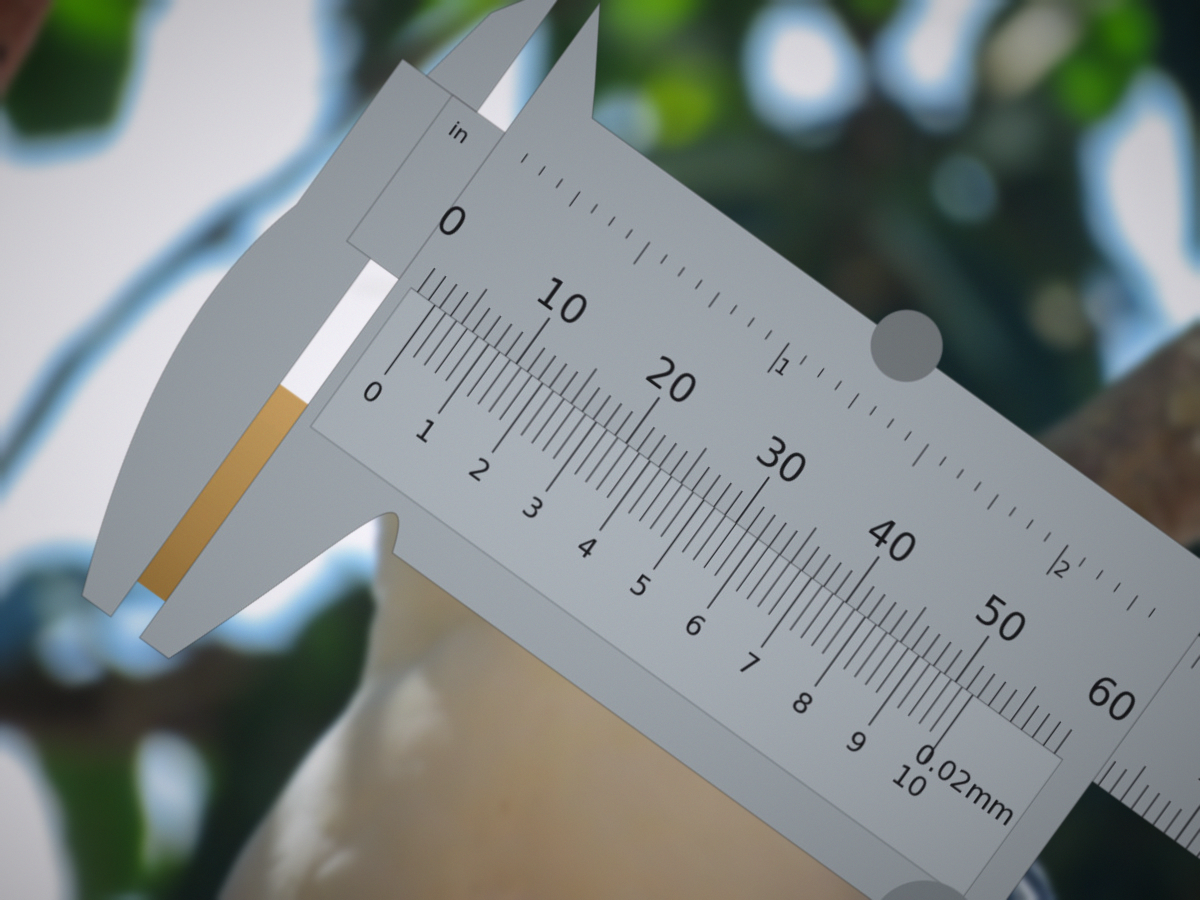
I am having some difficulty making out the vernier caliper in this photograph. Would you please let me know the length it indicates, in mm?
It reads 2.6 mm
